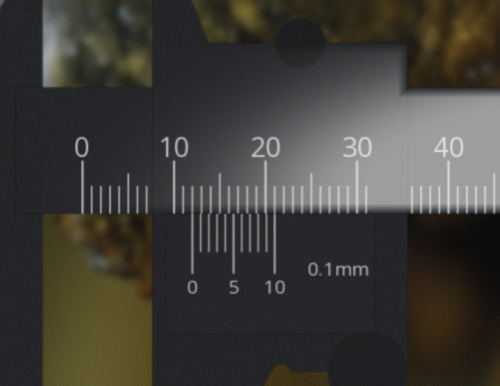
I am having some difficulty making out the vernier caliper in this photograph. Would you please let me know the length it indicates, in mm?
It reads 12.0 mm
